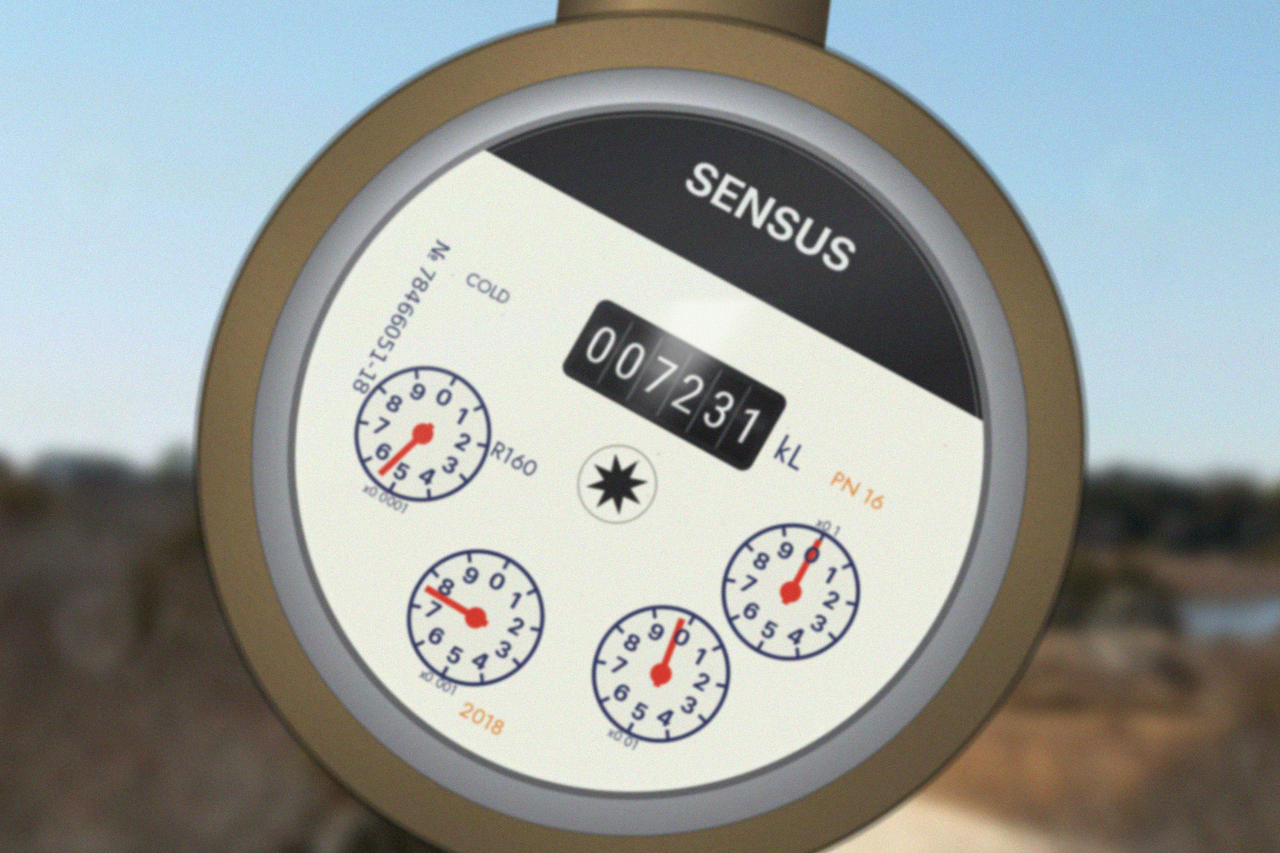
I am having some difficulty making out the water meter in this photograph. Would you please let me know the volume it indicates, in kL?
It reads 7230.9975 kL
